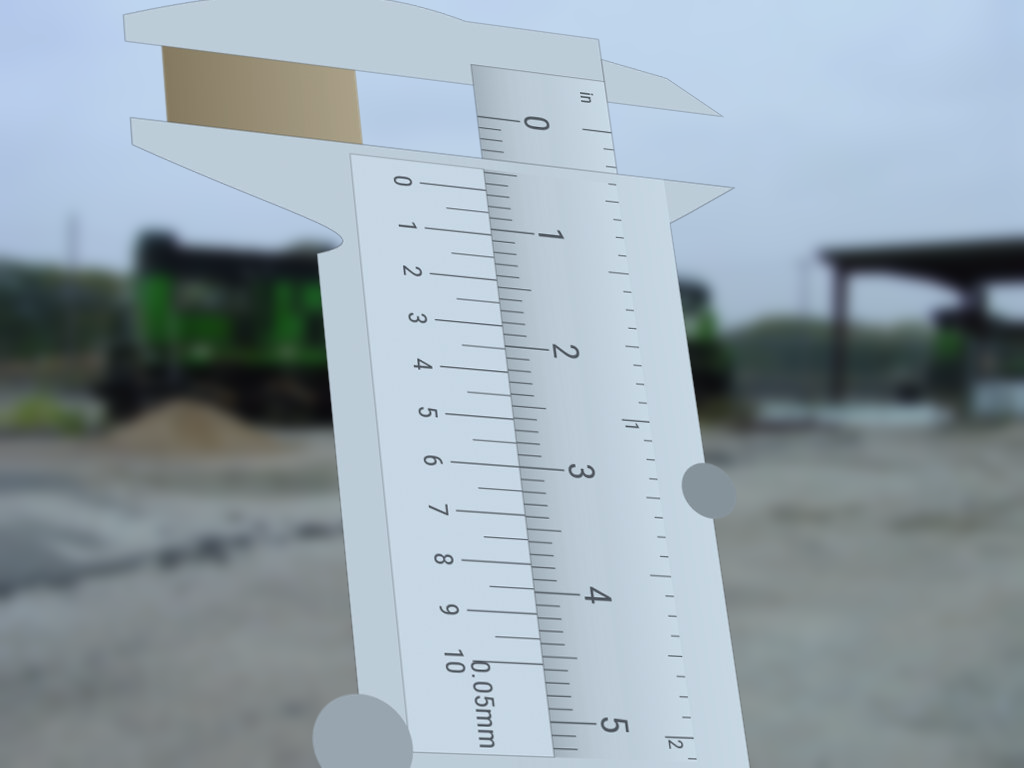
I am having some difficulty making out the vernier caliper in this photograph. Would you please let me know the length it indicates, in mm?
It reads 6.6 mm
